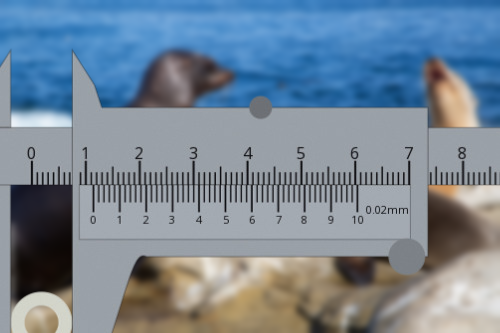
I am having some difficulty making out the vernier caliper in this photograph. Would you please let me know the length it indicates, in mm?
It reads 11.4 mm
